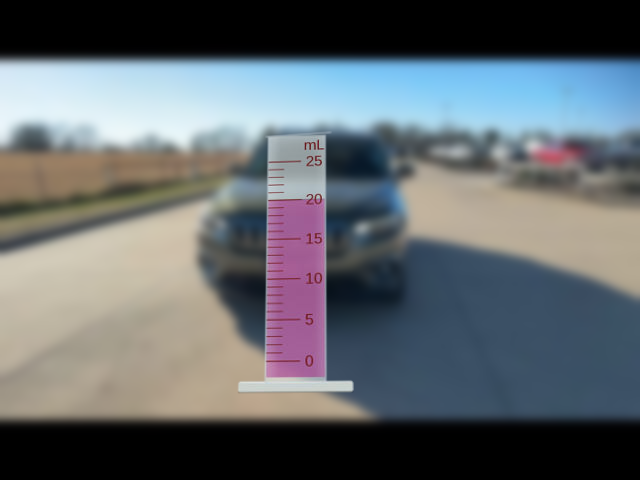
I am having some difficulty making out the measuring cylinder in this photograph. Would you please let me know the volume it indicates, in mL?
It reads 20 mL
